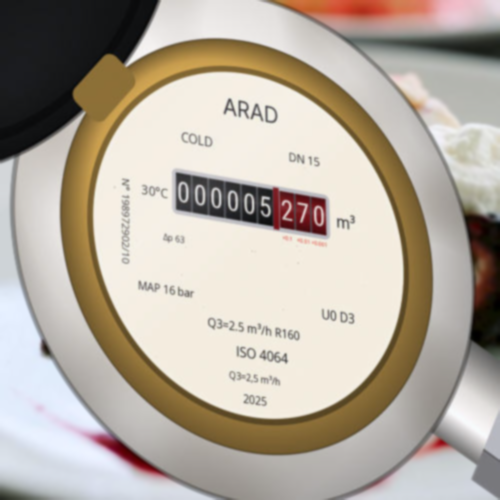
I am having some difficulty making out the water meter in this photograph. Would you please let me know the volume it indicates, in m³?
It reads 5.270 m³
